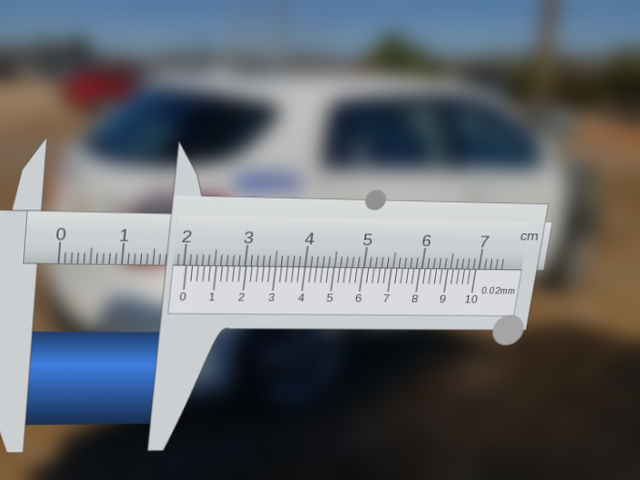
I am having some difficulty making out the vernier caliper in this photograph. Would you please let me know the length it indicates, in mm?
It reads 20.4 mm
